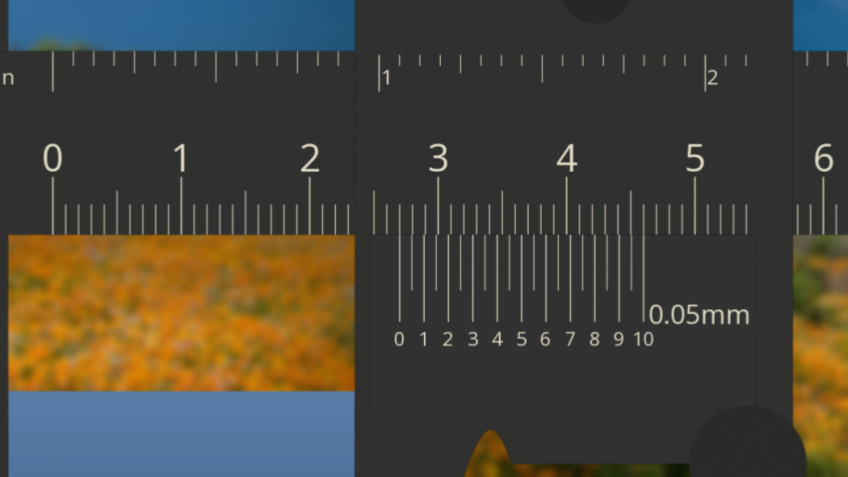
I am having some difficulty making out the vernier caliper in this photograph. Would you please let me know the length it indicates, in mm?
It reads 27.0 mm
